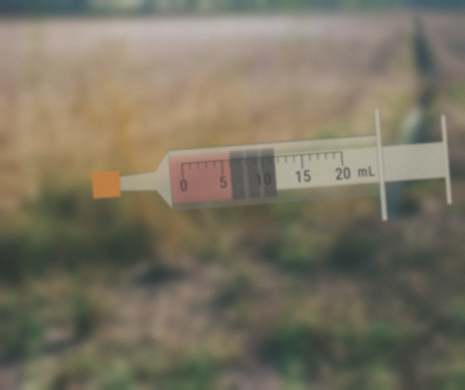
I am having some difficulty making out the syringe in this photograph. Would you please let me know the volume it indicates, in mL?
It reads 6 mL
